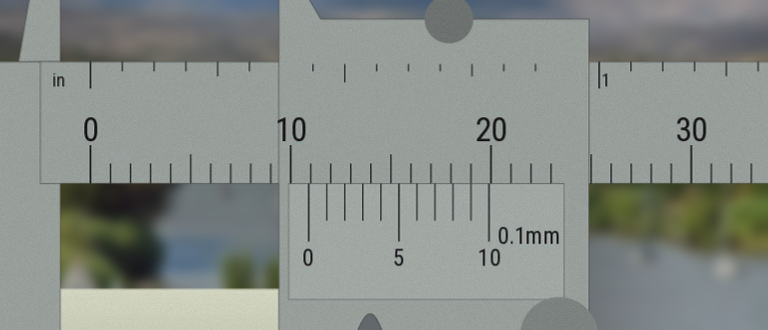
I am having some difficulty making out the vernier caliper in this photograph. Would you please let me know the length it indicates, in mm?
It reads 10.9 mm
